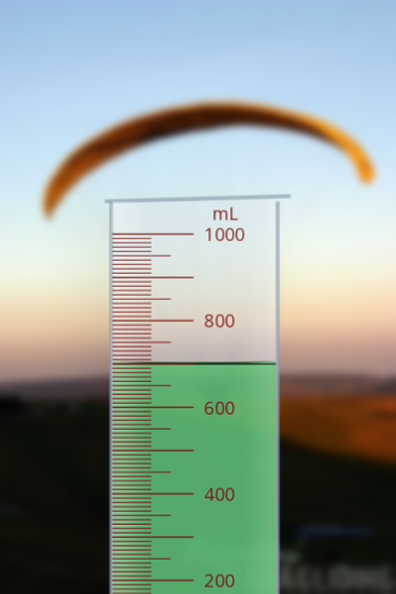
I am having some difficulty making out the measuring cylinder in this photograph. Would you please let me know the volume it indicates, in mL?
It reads 700 mL
